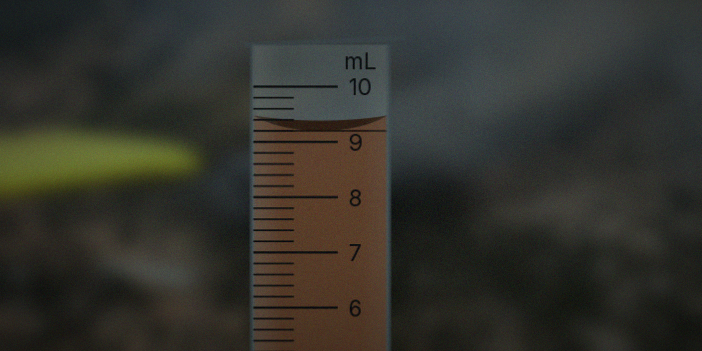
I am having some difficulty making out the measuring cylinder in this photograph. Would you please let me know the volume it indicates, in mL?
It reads 9.2 mL
